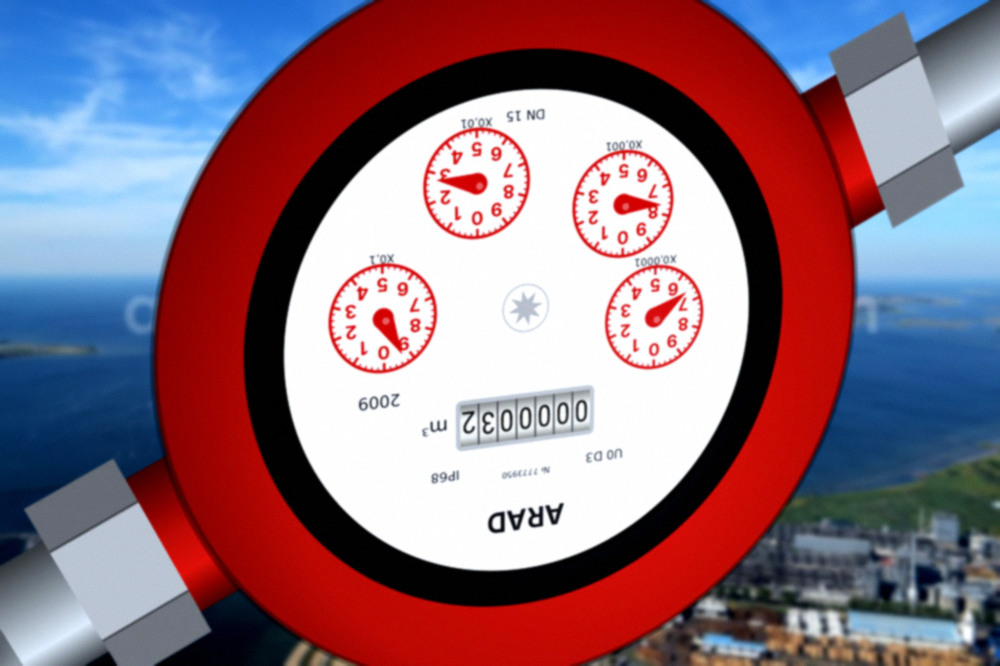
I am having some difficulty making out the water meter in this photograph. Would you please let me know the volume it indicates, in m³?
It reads 31.9276 m³
